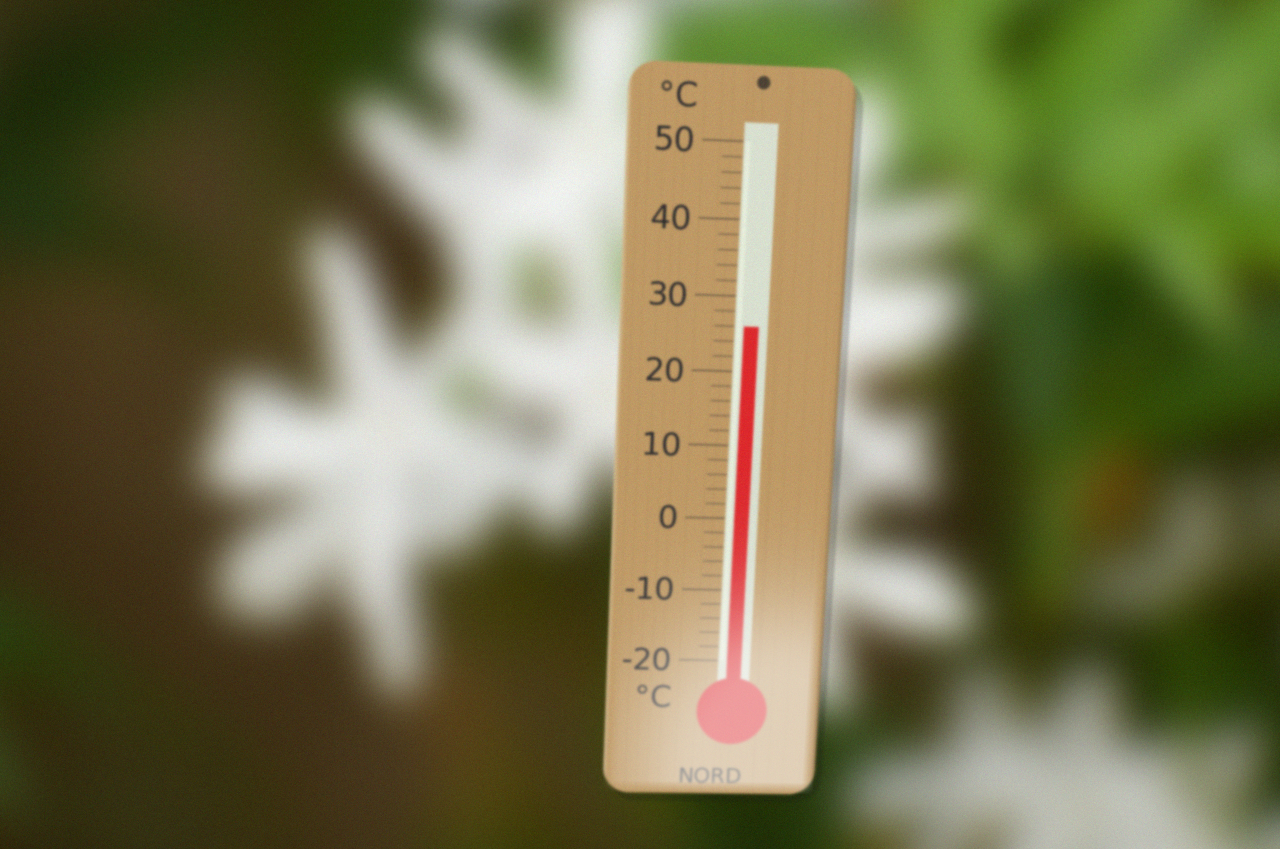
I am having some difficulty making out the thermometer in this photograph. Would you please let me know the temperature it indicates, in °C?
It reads 26 °C
